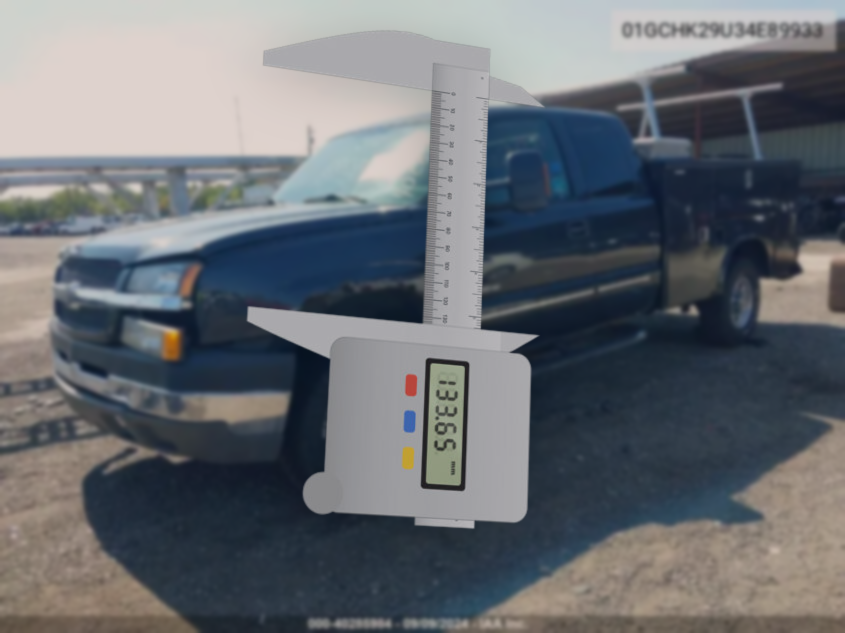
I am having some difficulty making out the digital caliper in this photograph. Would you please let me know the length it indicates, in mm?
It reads 133.65 mm
